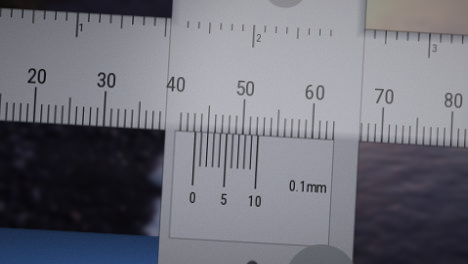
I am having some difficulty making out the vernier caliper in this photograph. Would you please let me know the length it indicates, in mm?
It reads 43.2 mm
